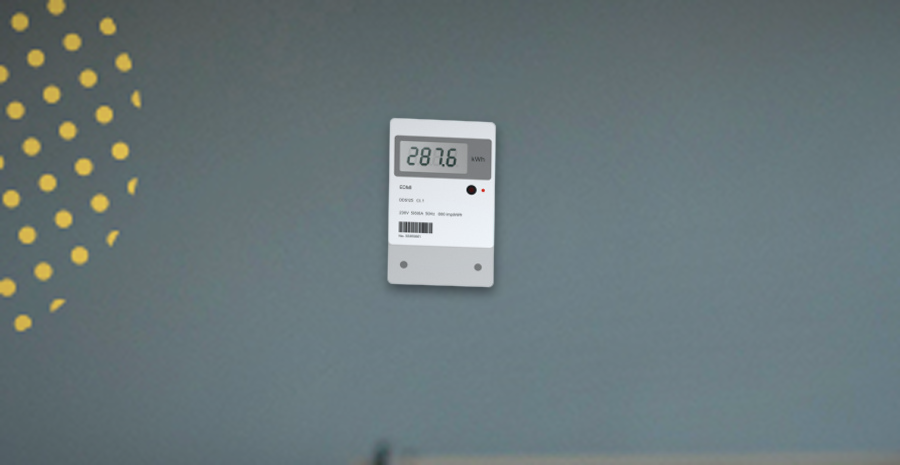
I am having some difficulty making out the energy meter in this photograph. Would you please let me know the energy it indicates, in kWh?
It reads 287.6 kWh
